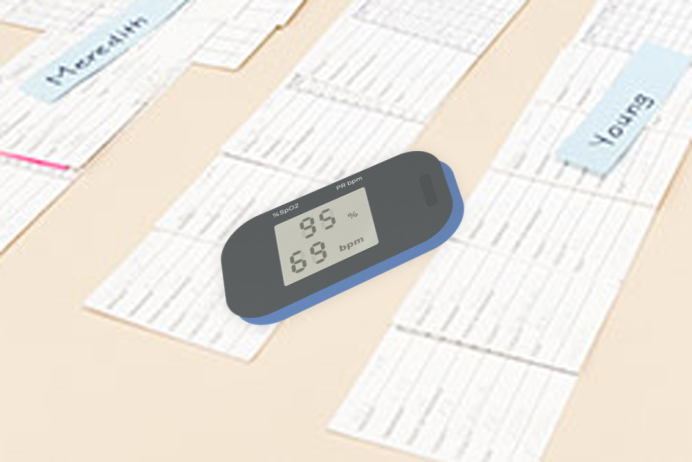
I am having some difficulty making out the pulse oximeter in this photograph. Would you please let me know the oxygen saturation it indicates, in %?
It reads 95 %
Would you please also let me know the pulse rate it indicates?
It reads 69 bpm
